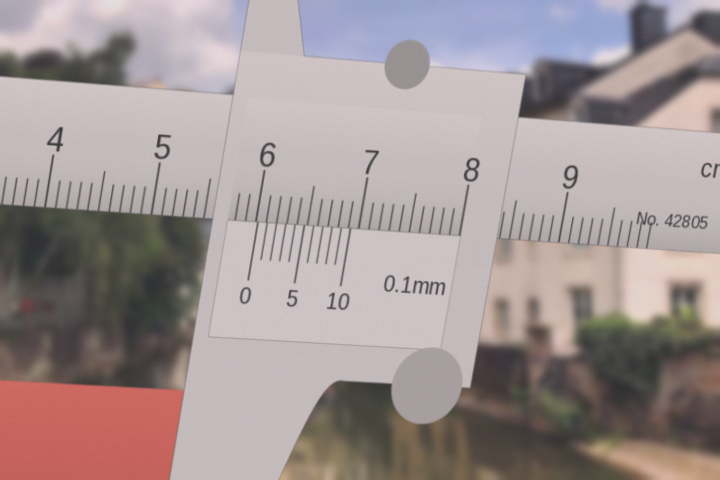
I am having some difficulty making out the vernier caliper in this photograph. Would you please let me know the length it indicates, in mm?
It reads 60.2 mm
